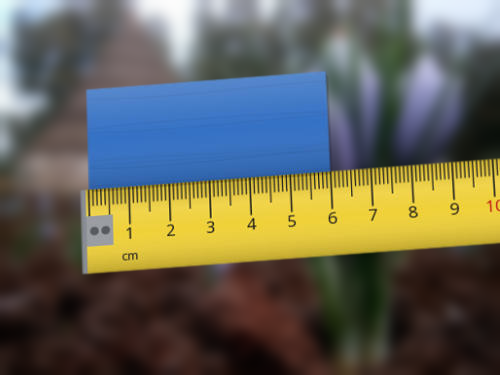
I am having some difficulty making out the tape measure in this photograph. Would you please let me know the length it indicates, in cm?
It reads 6 cm
